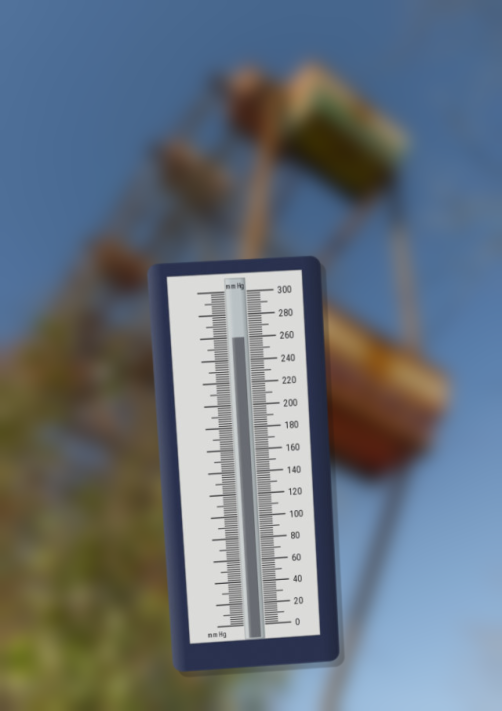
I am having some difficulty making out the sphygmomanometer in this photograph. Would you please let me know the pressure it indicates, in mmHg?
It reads 260 mmHg
